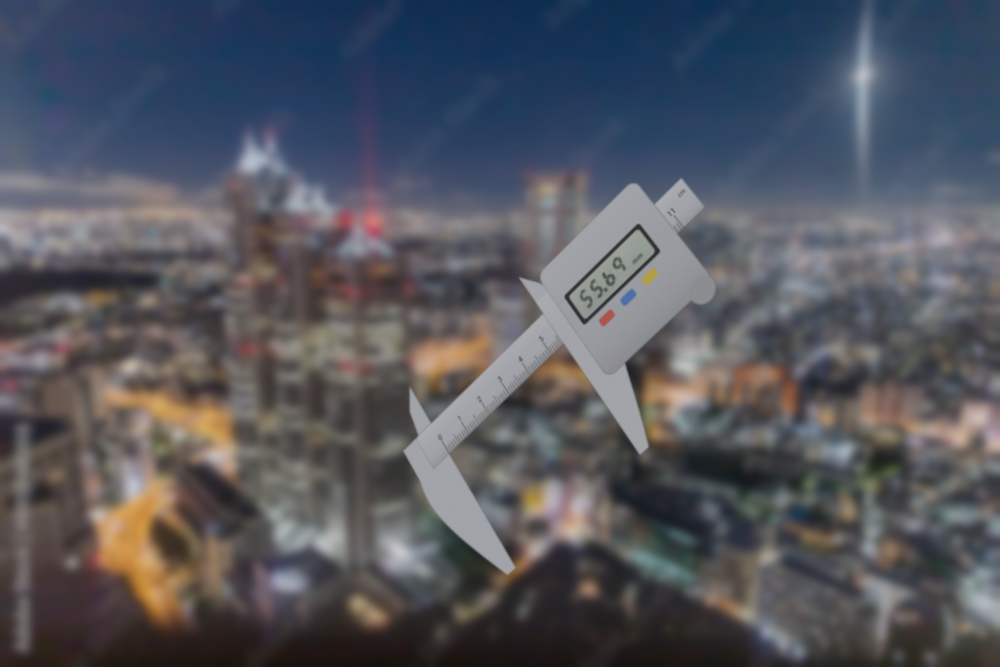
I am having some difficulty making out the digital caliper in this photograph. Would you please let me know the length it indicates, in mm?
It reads 55.69 mm
